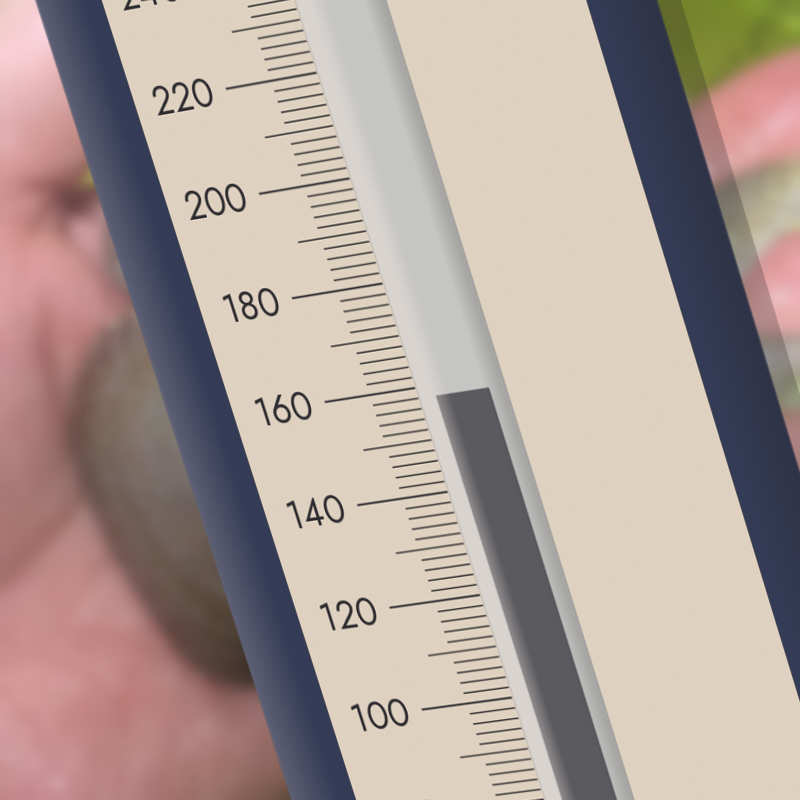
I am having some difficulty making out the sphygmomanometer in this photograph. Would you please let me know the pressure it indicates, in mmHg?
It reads 158 mmHg
